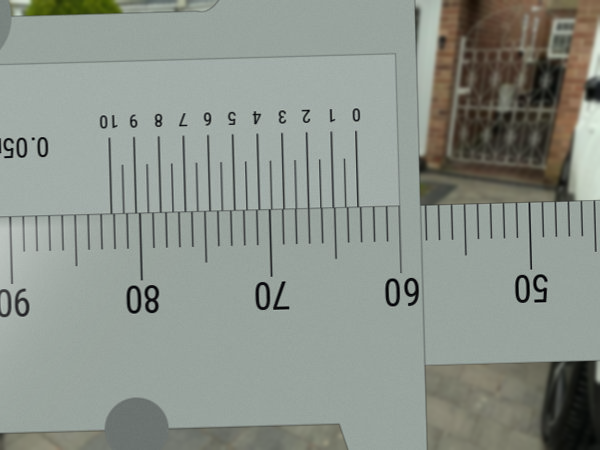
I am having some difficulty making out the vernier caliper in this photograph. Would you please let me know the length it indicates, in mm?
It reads 63.2 mm
